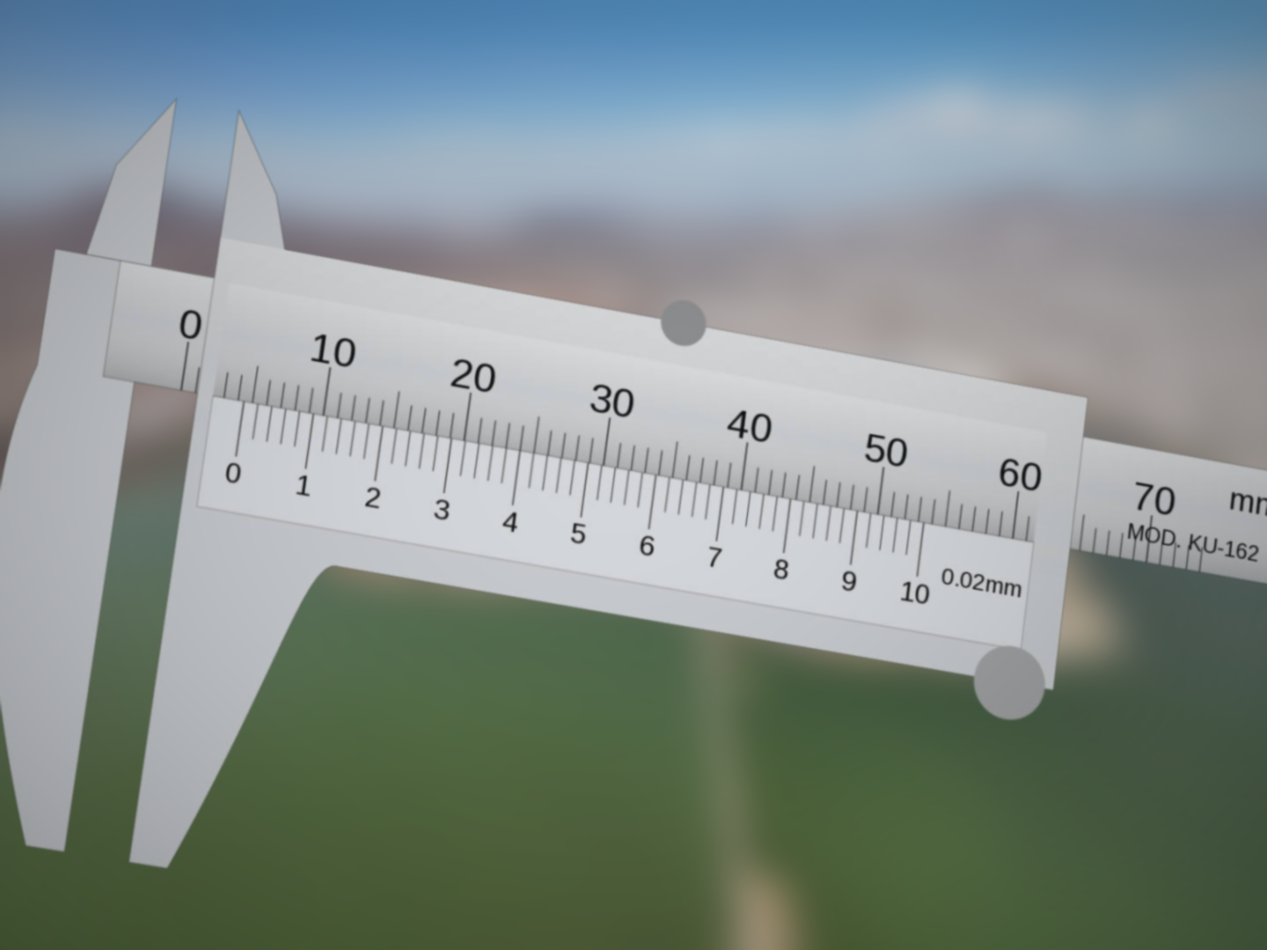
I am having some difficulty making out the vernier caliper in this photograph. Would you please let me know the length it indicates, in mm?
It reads 4.4 mm
